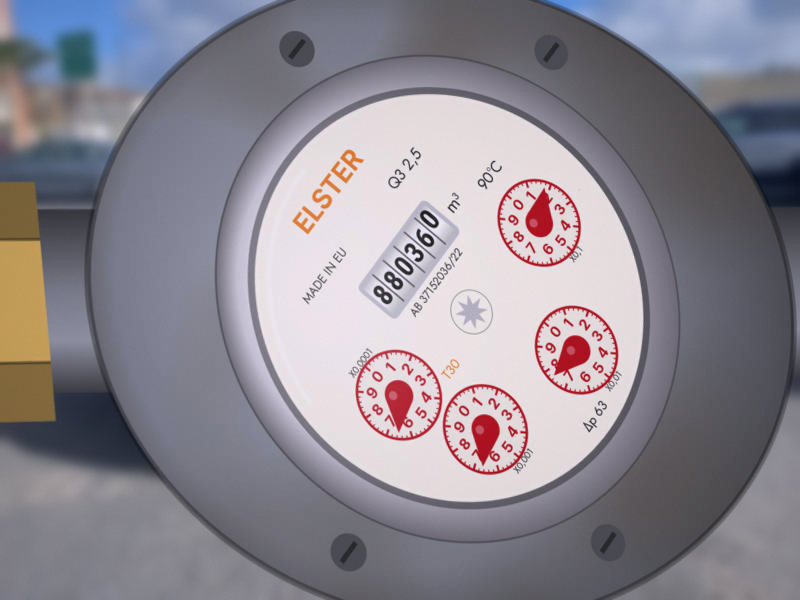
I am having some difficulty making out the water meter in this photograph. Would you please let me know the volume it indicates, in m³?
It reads 880360.1766 m³
